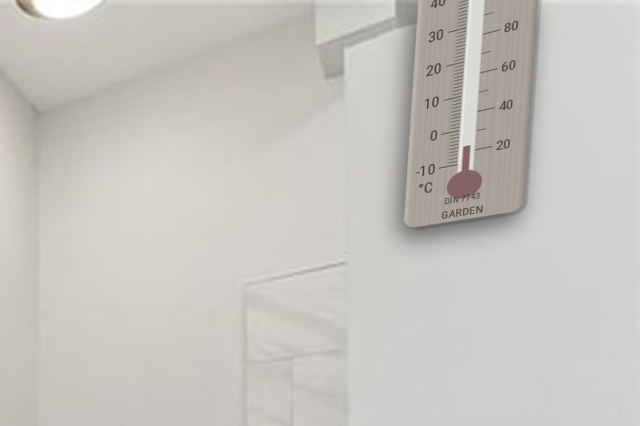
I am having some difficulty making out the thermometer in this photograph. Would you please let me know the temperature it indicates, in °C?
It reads -5 °C
